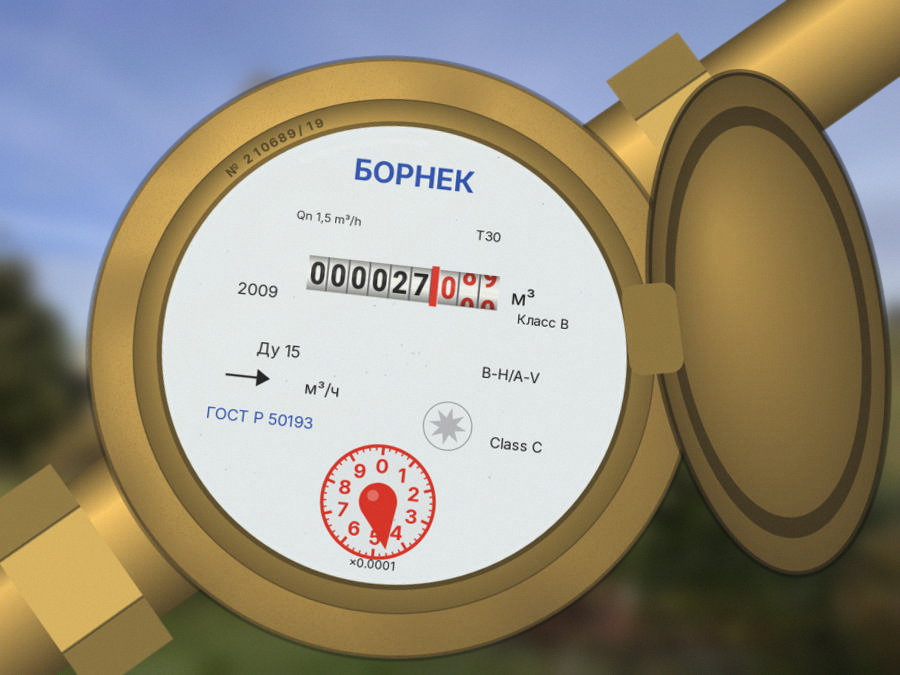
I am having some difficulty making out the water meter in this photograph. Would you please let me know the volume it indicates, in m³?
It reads 27.0894 m³
